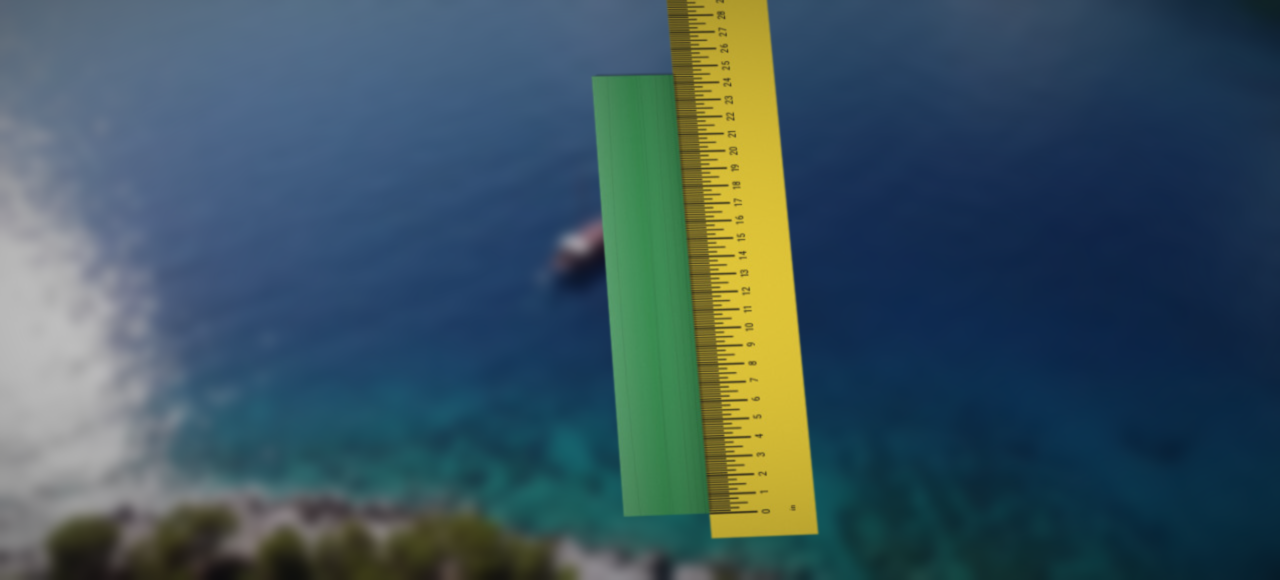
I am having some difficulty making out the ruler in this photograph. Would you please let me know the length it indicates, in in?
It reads 24.5 in
